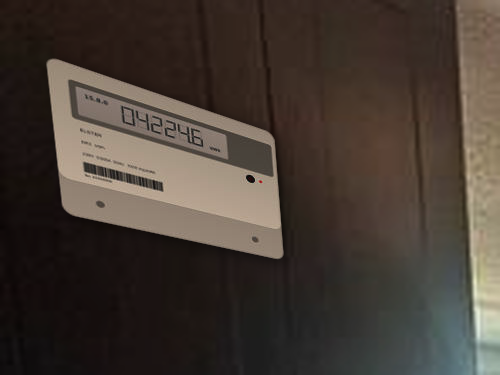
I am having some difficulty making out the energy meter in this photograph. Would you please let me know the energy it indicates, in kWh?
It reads 4224.6 kWh
